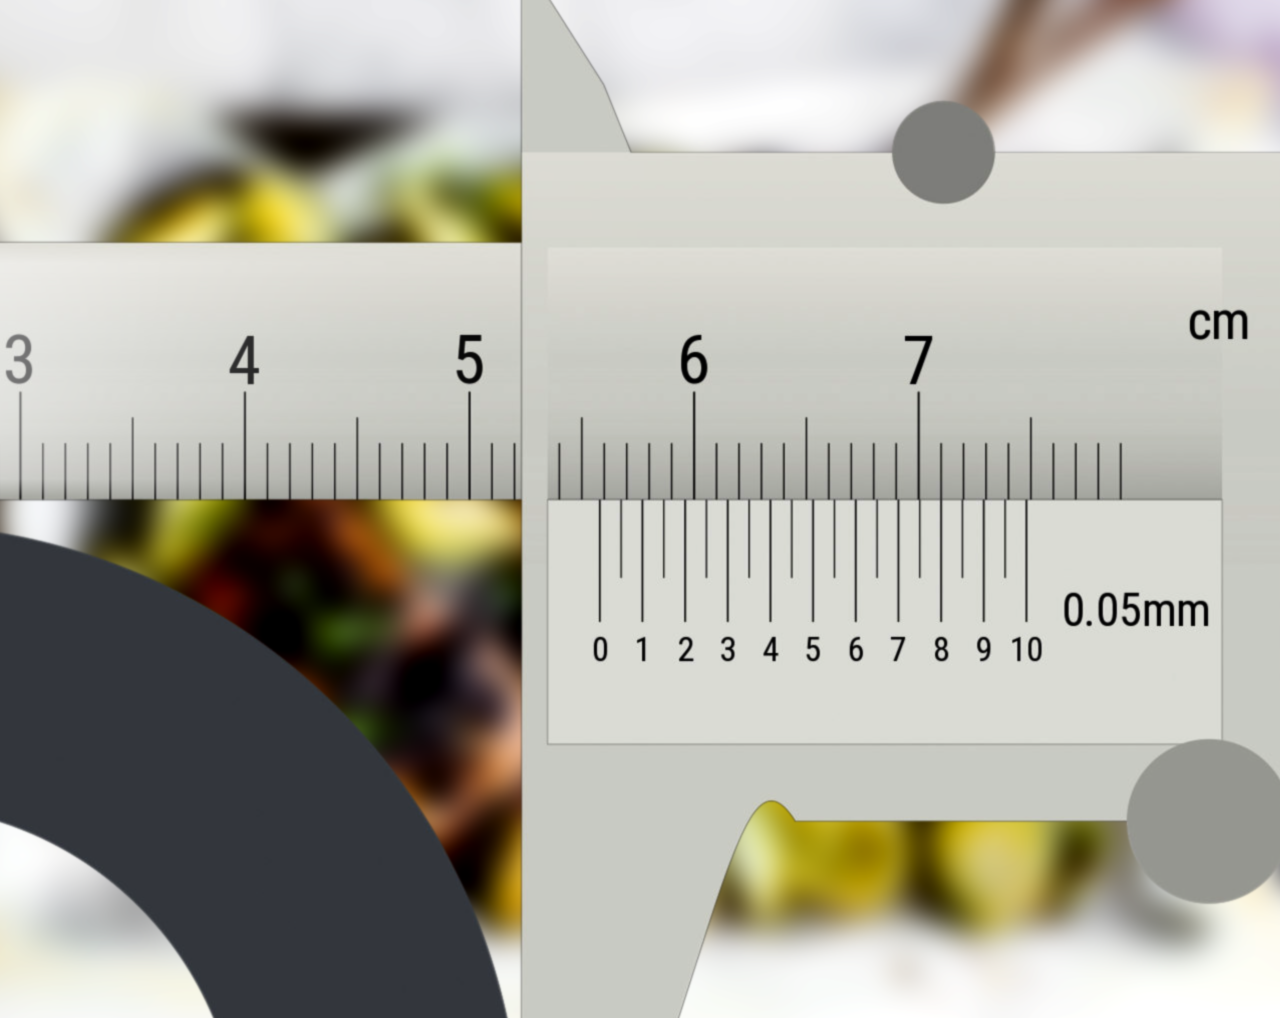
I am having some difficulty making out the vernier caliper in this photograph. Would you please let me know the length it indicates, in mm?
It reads 55.8 mm
